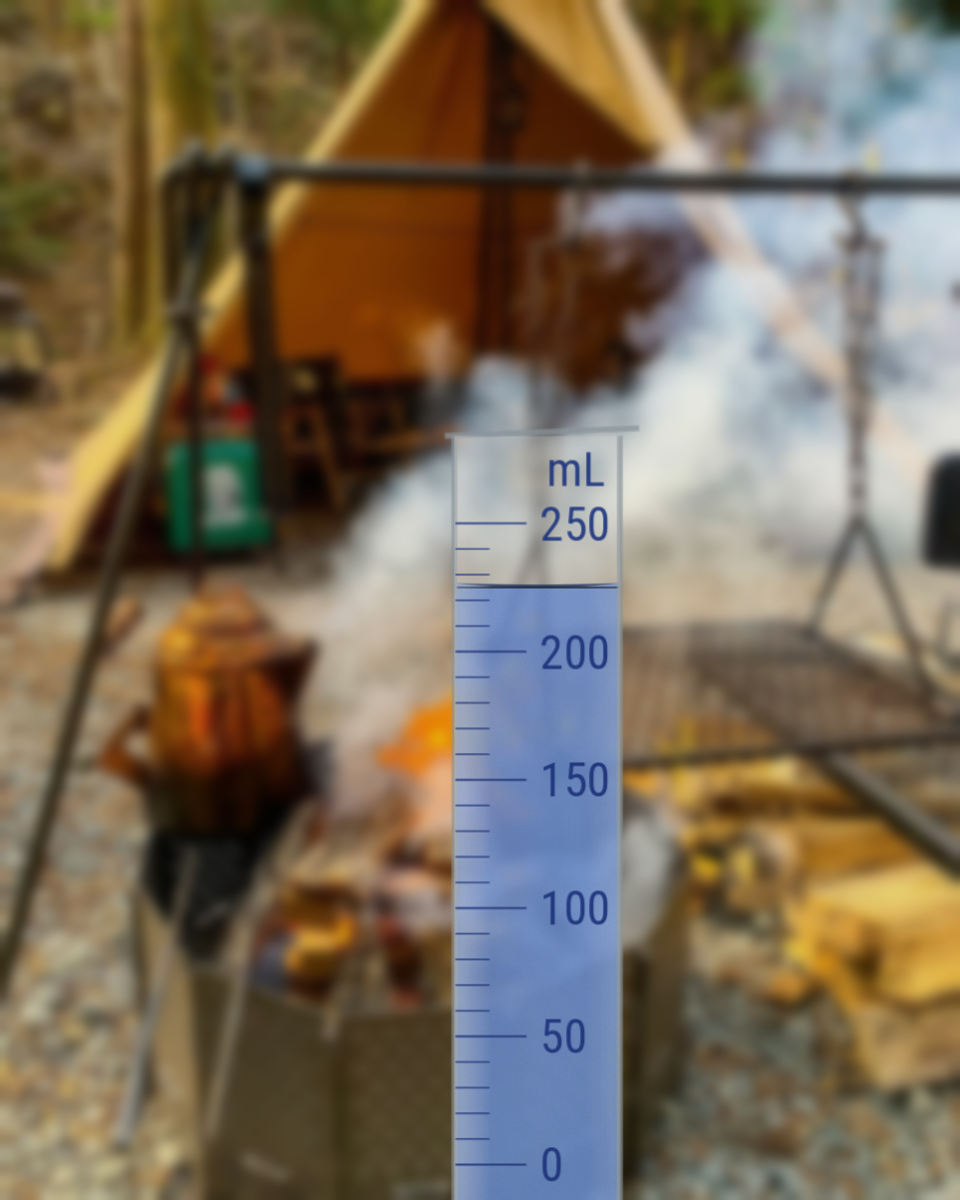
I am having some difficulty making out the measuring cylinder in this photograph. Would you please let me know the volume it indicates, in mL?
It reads 225 mL
